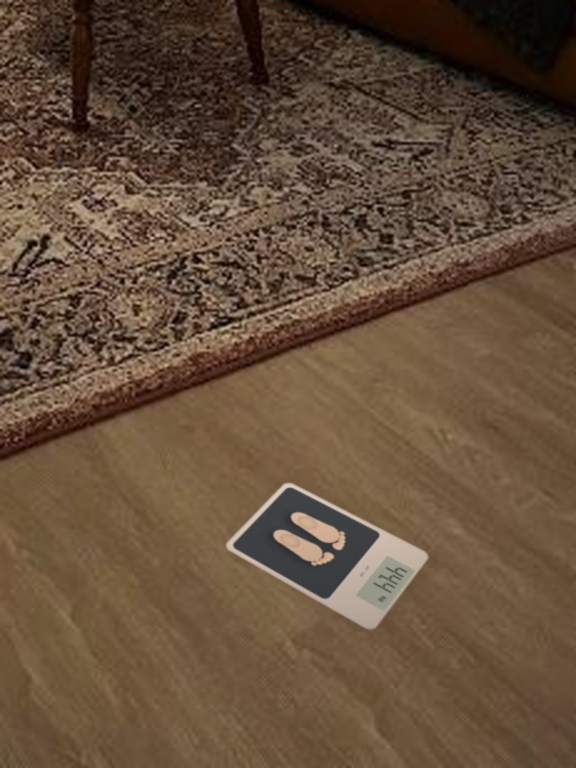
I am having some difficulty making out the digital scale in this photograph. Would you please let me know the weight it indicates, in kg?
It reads 44.4 kg
